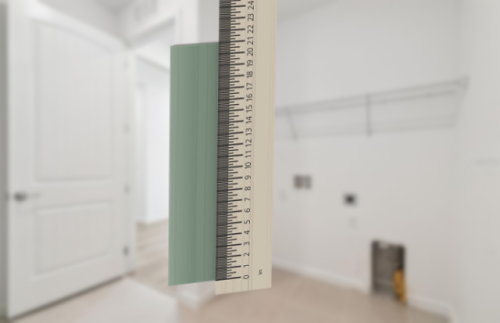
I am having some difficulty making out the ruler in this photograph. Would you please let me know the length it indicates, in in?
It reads 21 in
